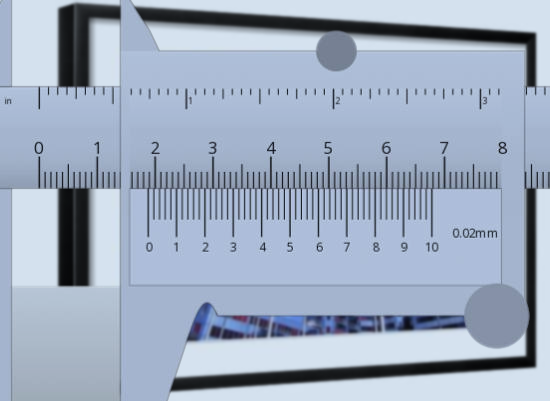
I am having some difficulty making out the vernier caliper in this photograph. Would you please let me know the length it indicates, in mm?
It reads 18.8 mm
